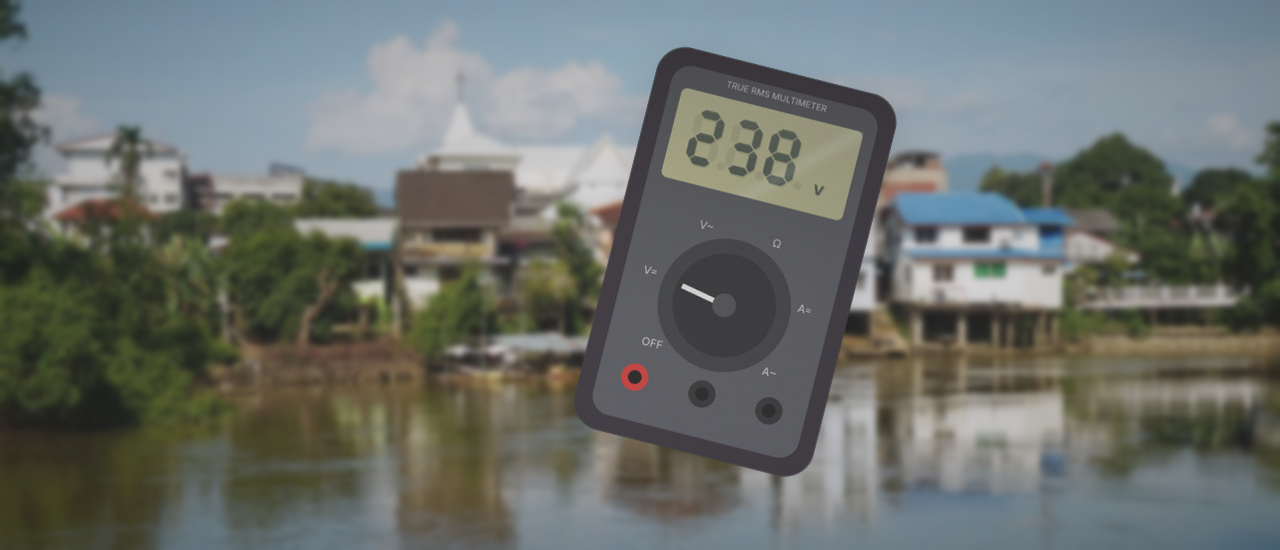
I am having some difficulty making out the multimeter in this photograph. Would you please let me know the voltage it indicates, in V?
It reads 238 V
